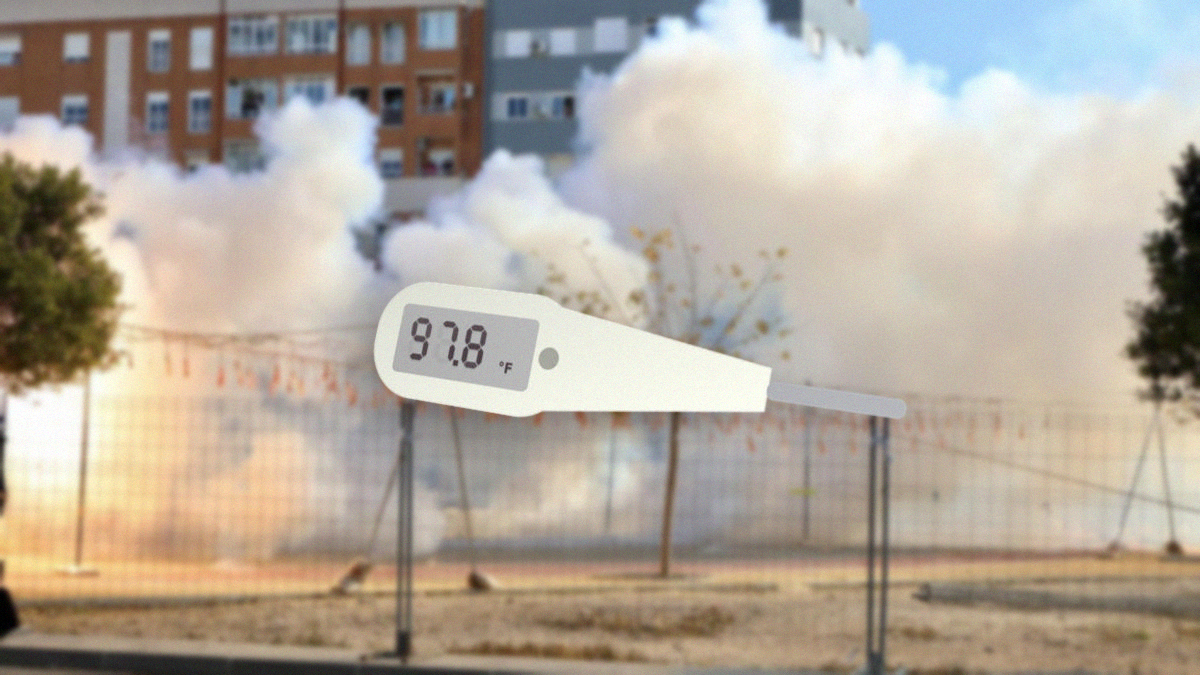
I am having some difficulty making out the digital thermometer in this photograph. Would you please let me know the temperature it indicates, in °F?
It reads 97.8 °F
